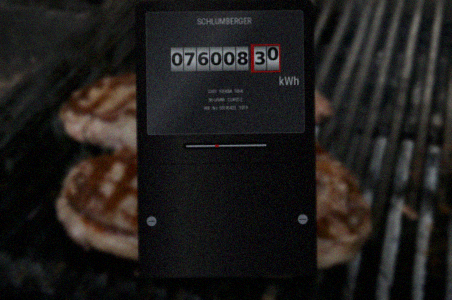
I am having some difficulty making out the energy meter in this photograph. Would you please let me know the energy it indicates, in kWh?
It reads 76008.30 kWh
